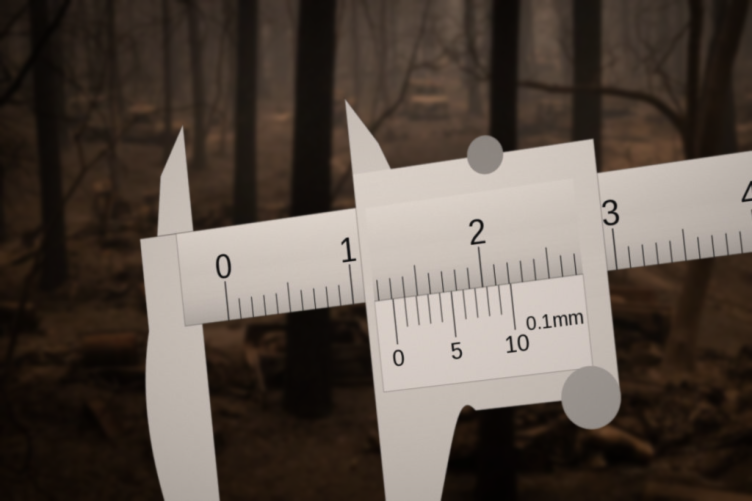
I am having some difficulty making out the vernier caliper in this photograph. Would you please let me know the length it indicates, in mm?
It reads 13.1 mm
